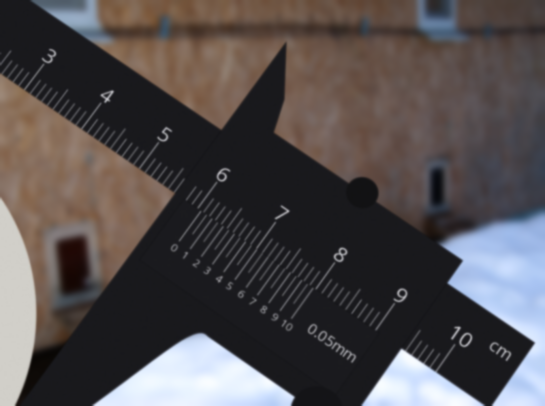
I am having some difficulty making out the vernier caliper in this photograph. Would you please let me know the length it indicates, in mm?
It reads 60.6 mm
